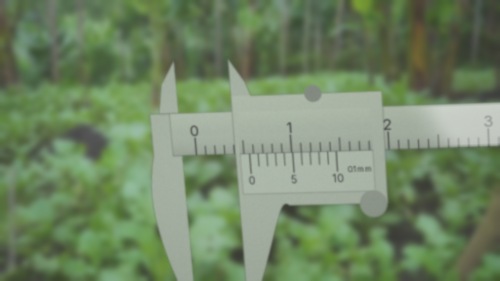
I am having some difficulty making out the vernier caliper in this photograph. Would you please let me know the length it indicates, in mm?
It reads 5.6 mm
